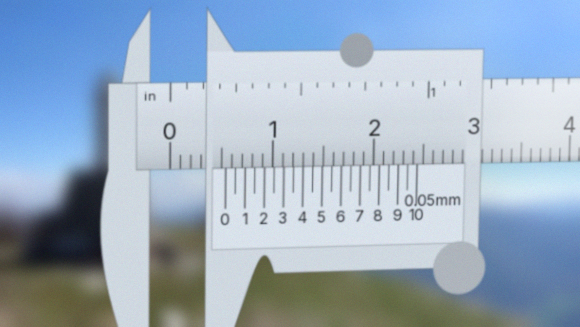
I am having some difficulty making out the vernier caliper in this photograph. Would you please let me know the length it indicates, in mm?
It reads 5.4 mm
